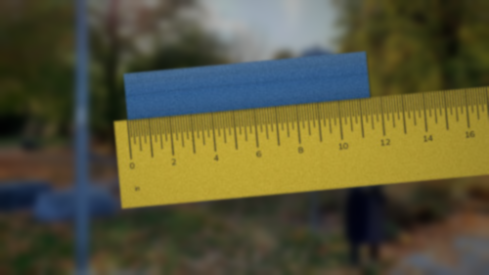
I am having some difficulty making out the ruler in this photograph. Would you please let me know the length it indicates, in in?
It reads 11.5 in
